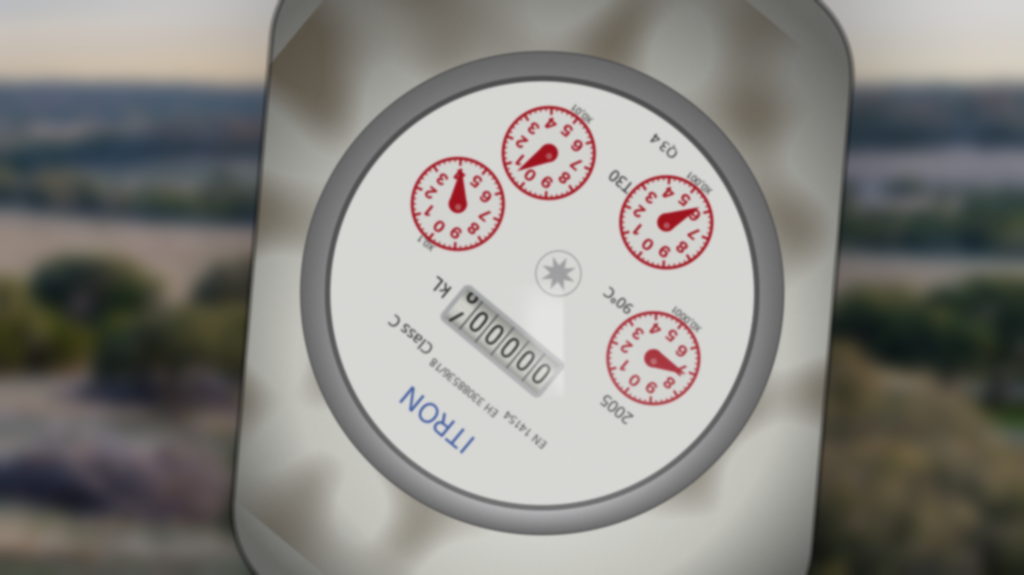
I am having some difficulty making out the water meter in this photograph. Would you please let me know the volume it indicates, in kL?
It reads 7.4057 kL
